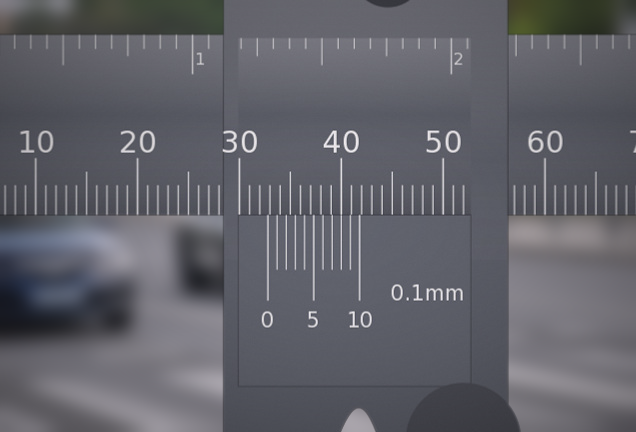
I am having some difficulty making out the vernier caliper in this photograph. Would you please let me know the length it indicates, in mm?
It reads 32.8 mm
